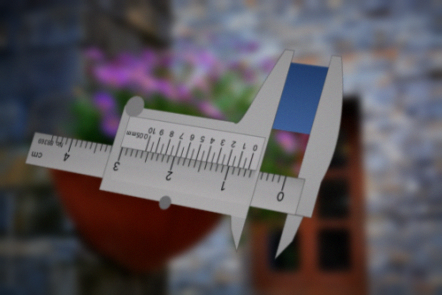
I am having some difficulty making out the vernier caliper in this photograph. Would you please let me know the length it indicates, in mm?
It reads 6.5 mm
